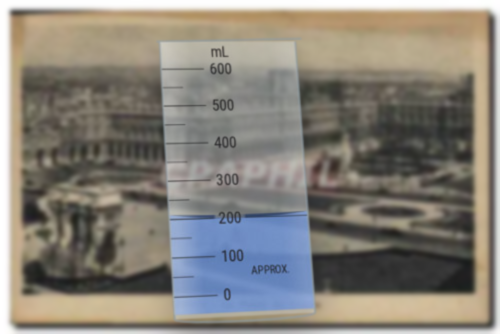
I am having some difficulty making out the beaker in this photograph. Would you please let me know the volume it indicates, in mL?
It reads 200 mL
